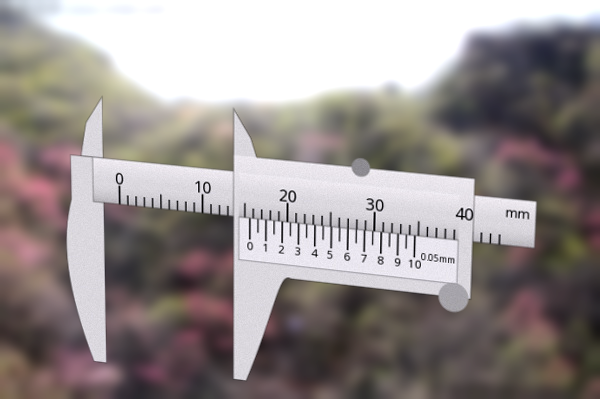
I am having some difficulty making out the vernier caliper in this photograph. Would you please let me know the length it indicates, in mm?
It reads 15.6 mm
